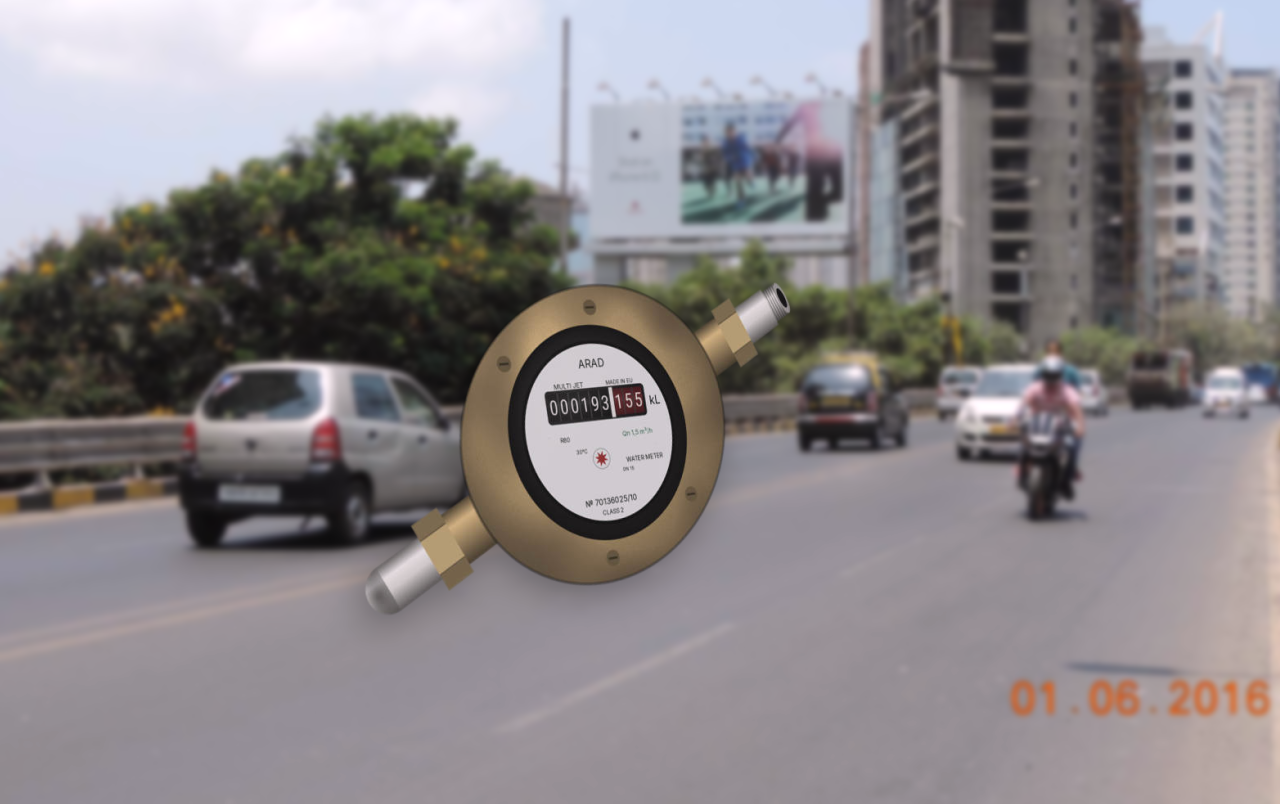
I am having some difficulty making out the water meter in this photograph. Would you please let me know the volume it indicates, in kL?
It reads 193.155 kL
